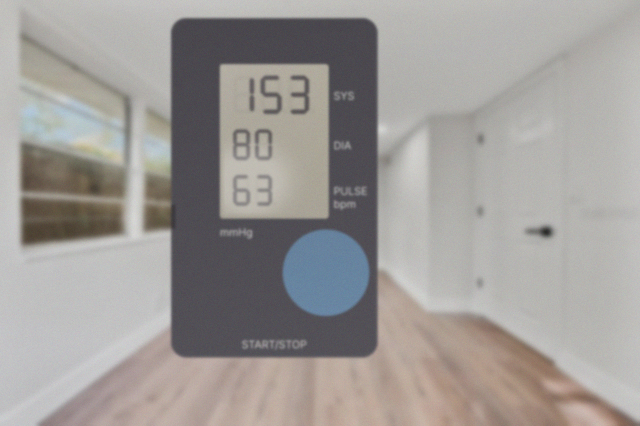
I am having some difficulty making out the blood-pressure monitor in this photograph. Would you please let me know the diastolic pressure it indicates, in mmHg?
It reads 80 mmHg
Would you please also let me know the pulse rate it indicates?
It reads 63 bpm
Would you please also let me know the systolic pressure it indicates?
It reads 153 mmHg
